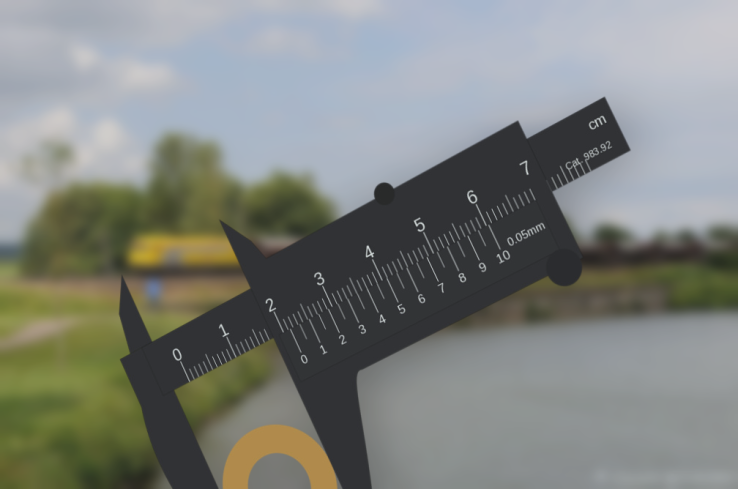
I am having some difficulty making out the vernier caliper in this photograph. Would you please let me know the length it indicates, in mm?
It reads 21.4 mm
